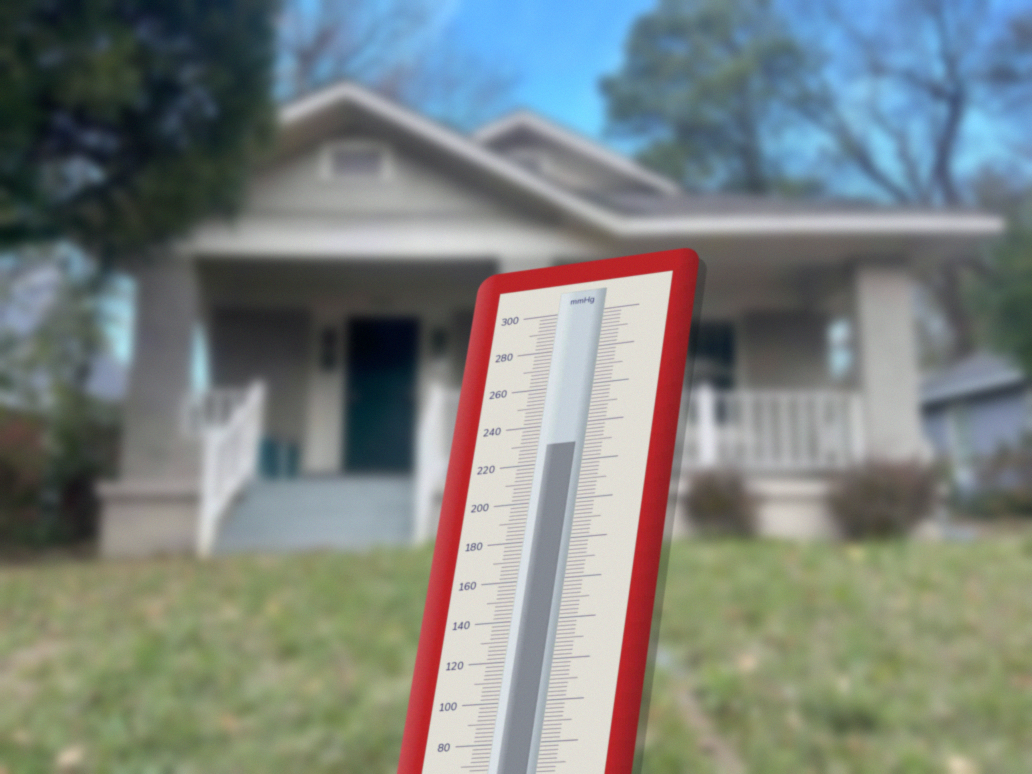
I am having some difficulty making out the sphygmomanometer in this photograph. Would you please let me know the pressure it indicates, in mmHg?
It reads 230 mmHg
